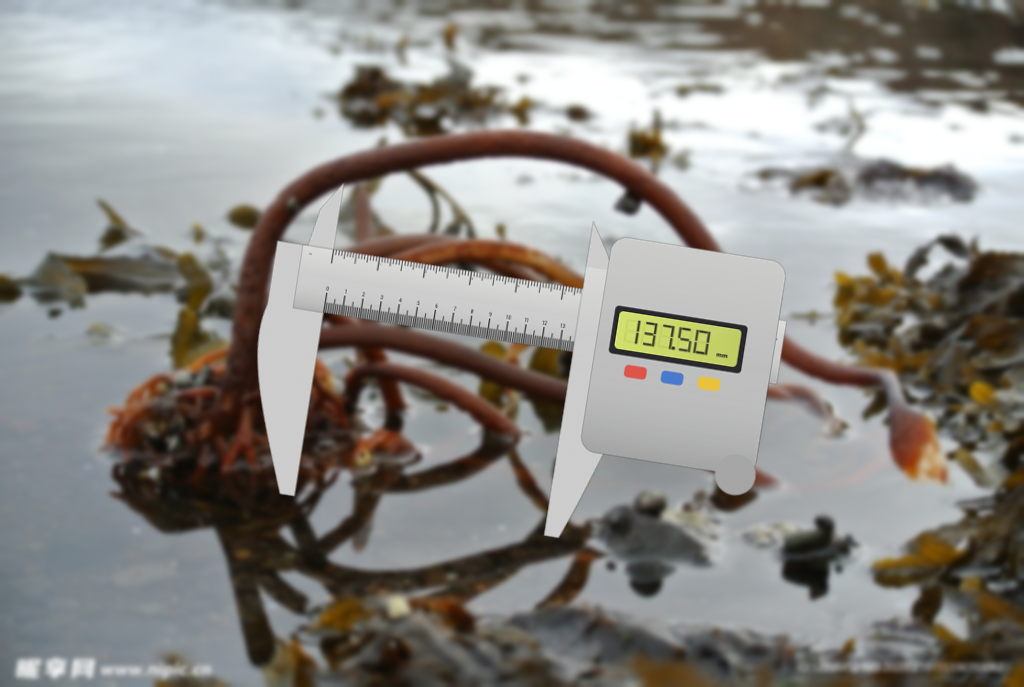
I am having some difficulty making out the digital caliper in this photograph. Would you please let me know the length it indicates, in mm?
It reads 137.50 mm
